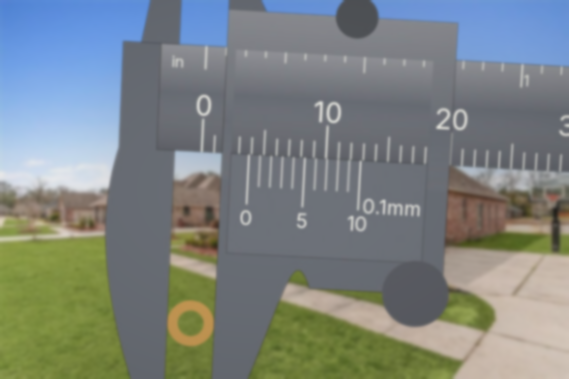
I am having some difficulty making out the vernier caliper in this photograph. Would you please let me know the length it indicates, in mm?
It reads 3.8 mm
